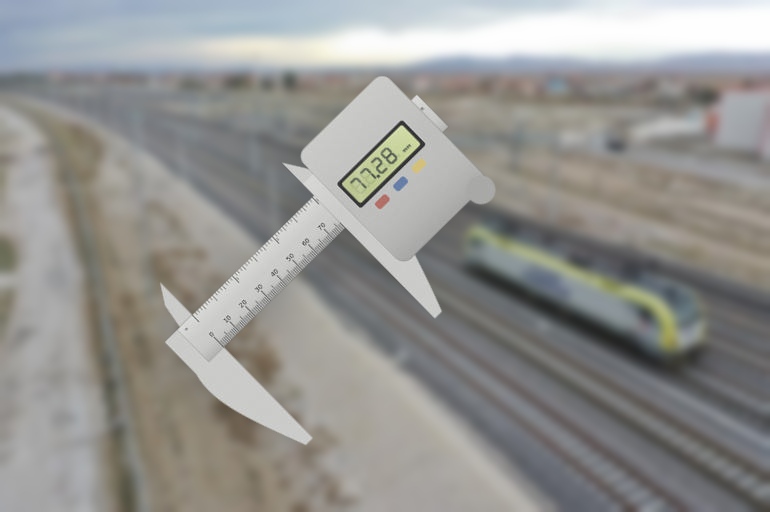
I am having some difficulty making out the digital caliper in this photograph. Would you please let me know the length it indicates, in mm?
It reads 77.28 mm
